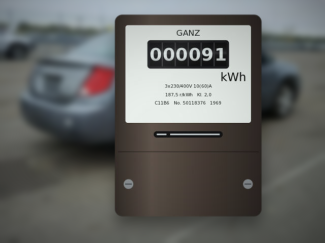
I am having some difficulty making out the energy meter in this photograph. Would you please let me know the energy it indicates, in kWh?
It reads 91 kWh
